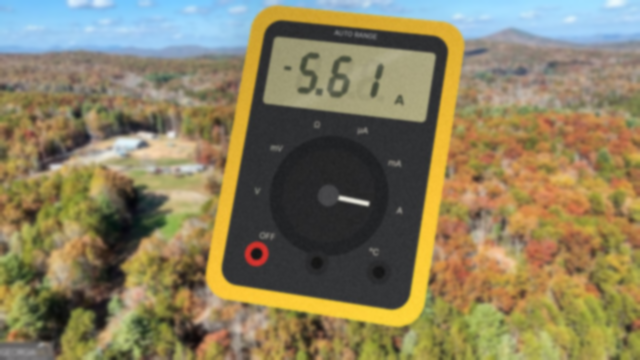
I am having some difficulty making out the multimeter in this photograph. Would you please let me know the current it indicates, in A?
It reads -5.61 A
